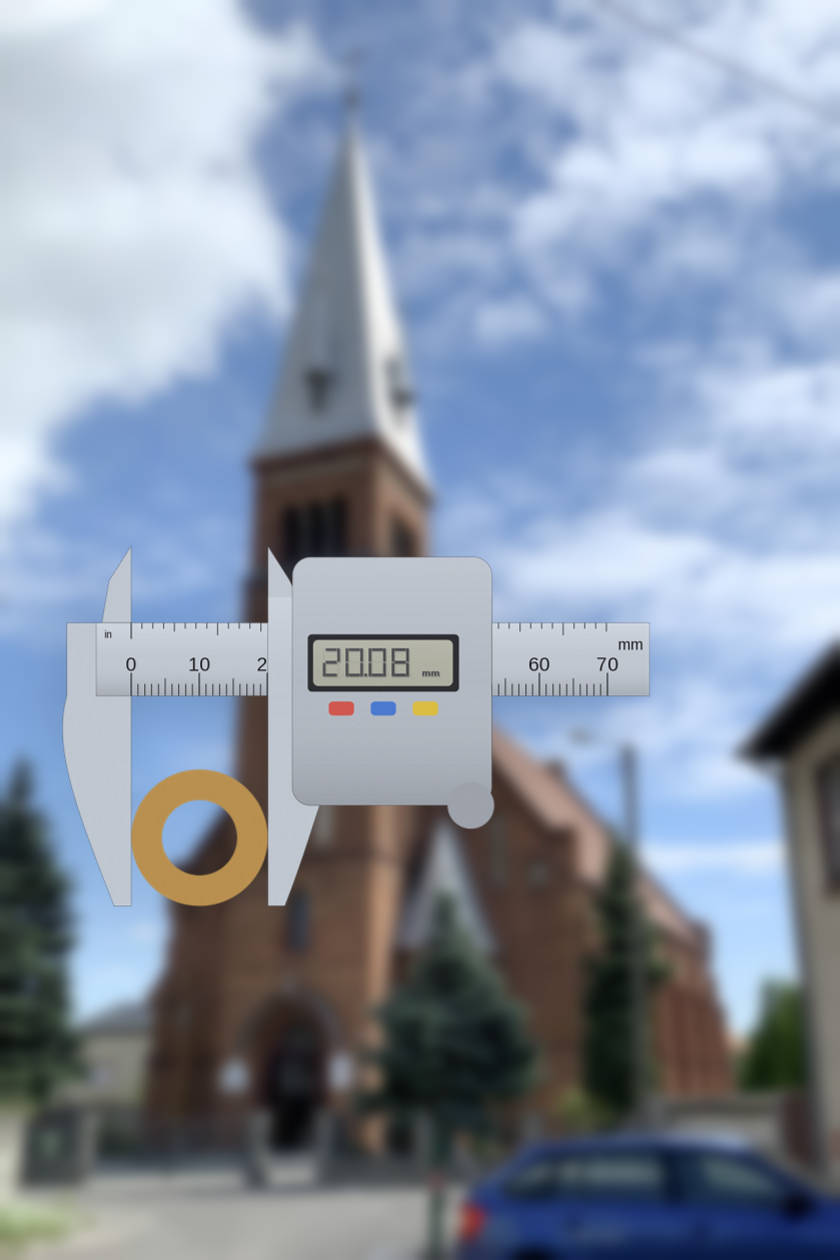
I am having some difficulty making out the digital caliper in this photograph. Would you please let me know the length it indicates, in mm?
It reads 20.08 mm
